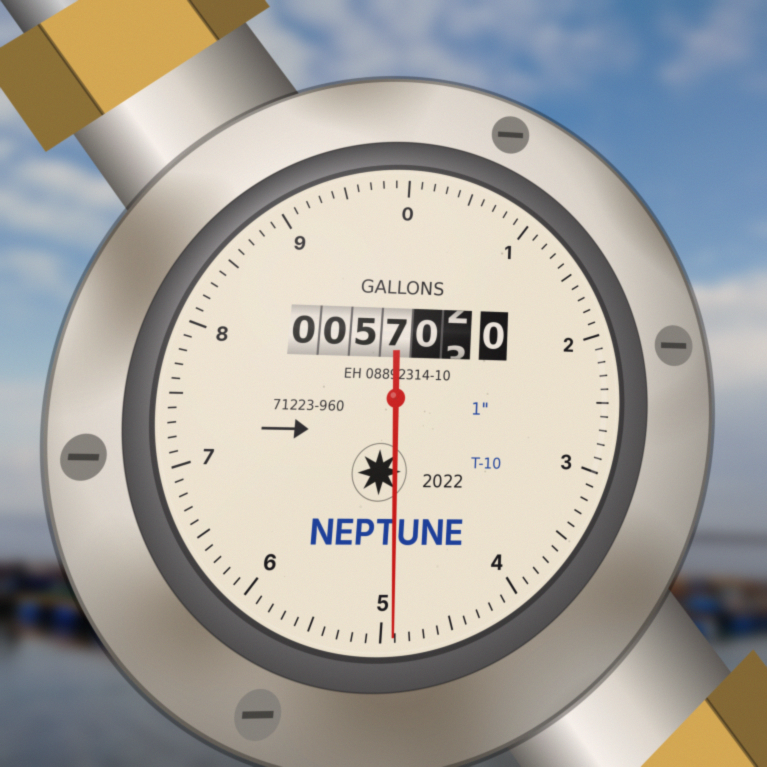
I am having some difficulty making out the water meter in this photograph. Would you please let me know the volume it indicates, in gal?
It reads 57024.9 gal
